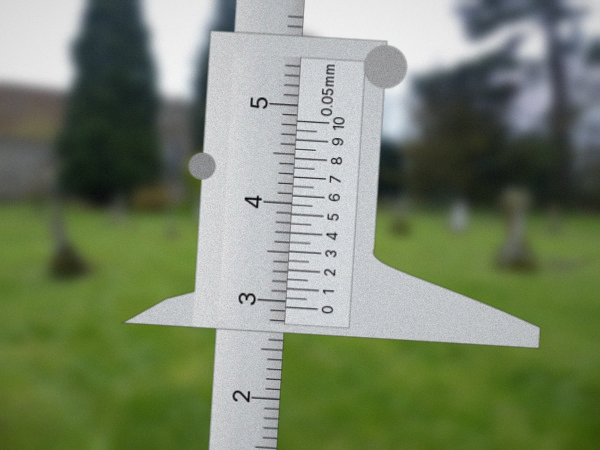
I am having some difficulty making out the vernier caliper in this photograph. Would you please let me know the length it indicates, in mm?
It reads 29.4 mm
